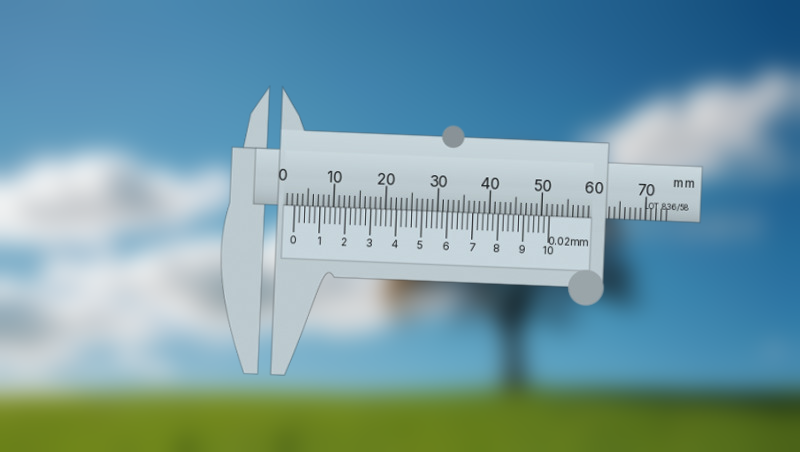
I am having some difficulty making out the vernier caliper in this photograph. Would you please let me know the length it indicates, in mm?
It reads 2.5 mm
